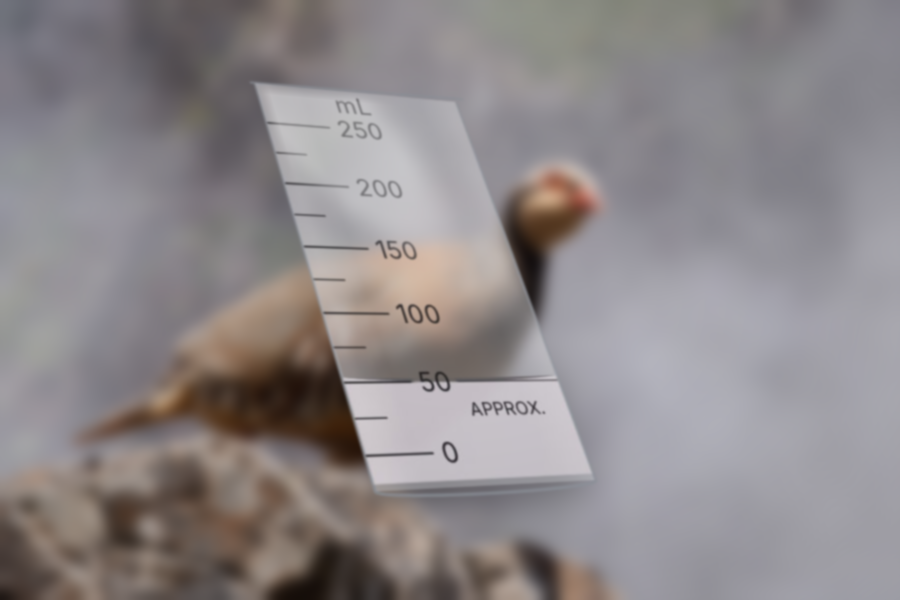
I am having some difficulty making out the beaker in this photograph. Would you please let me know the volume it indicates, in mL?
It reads 50 mL
